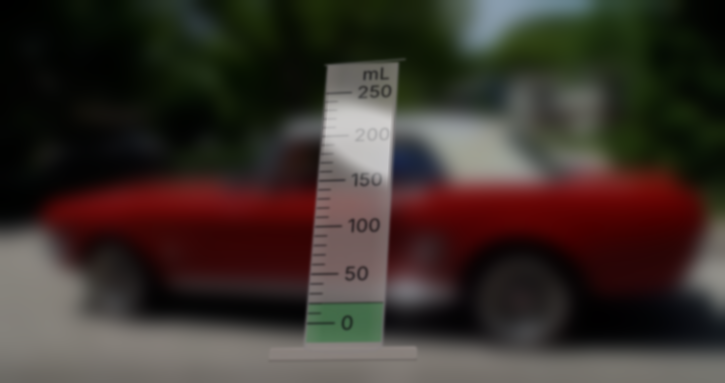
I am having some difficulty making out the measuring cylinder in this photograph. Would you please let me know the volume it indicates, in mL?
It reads 20 mL
